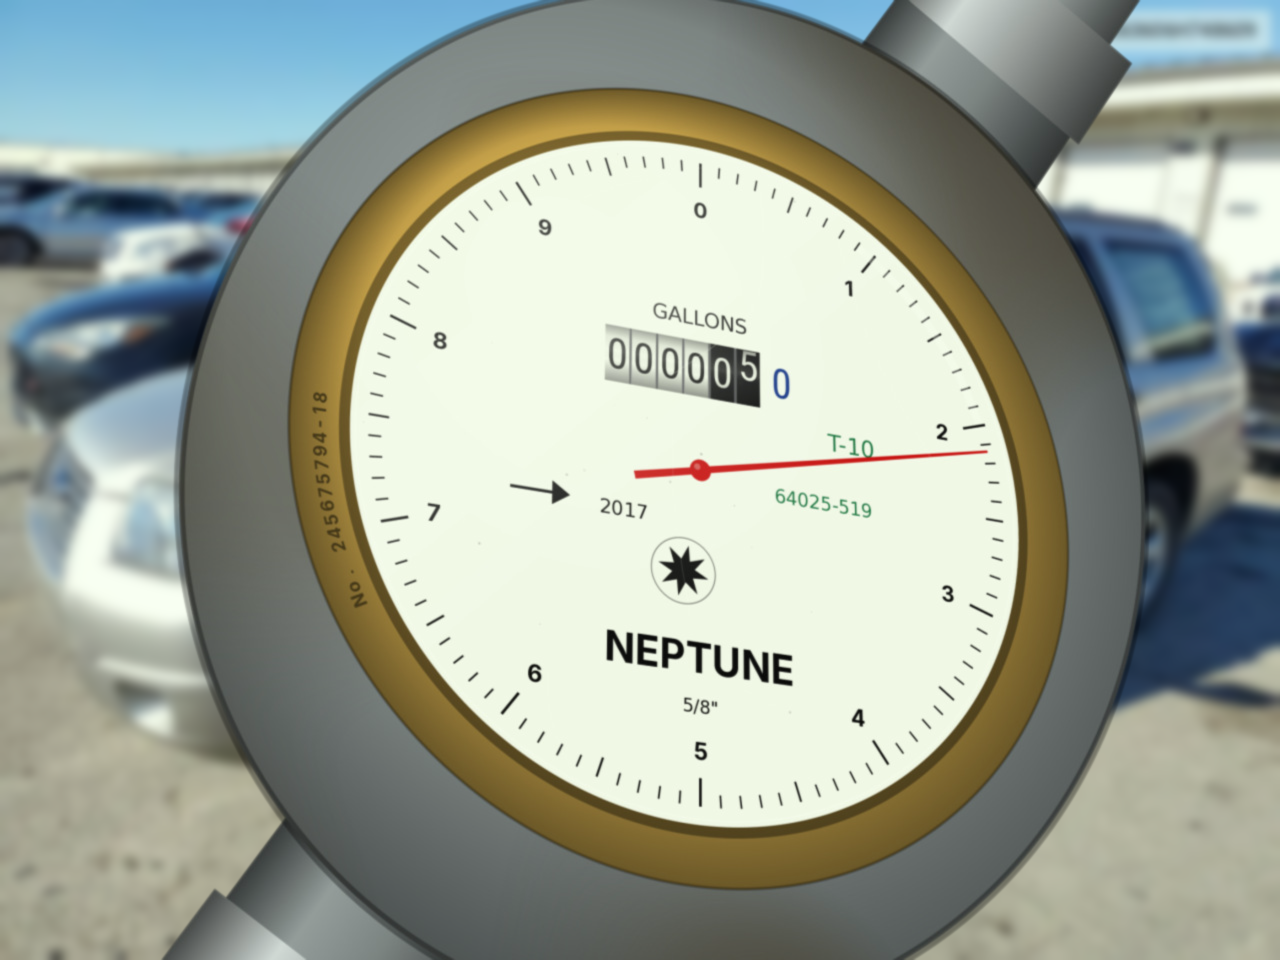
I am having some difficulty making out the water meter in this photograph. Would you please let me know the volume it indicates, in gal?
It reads 52.1 gal
